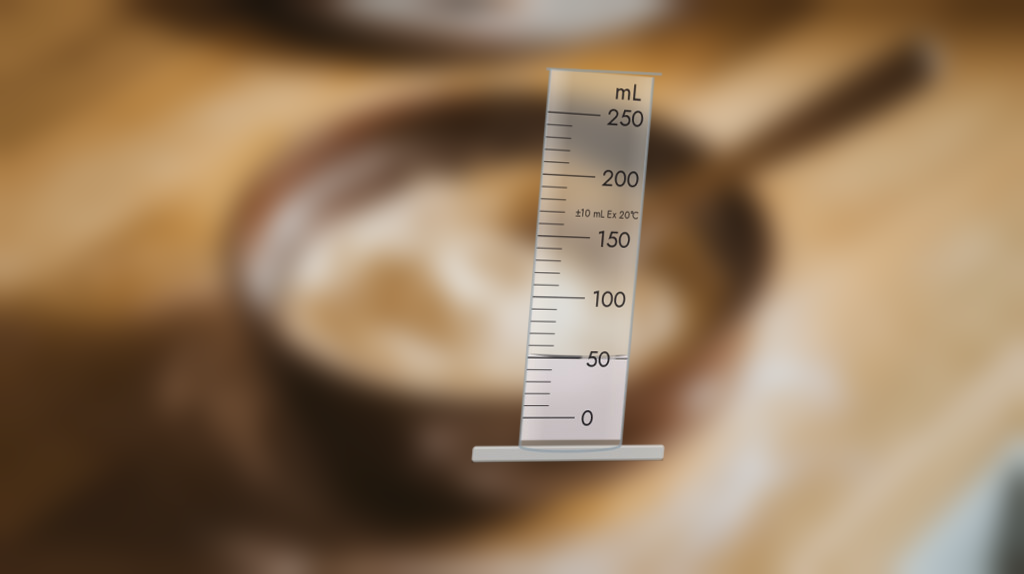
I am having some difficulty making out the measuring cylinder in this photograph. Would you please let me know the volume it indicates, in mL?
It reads 50 mL
